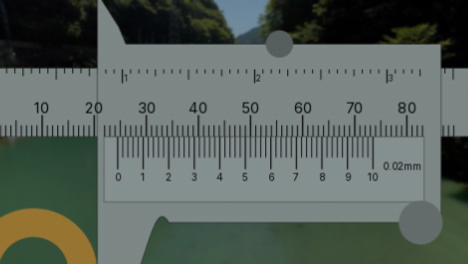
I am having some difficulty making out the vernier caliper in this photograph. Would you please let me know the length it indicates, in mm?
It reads 24.5 mm
